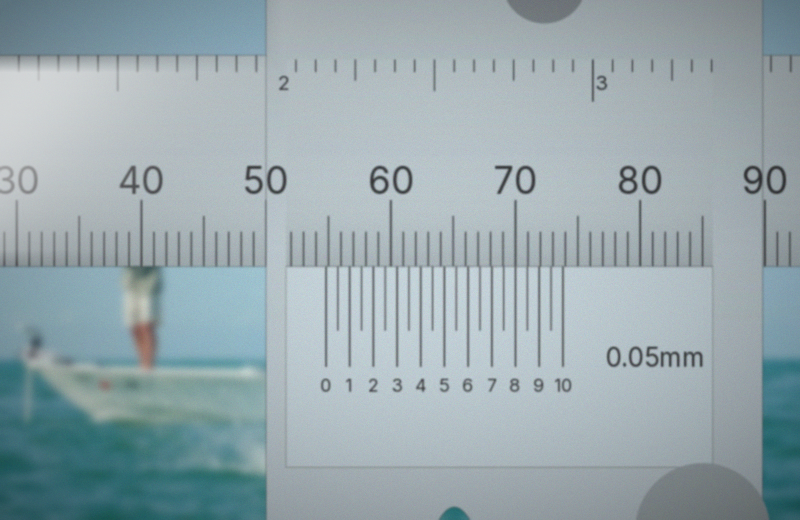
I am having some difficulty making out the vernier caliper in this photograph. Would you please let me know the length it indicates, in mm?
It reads 54.8 mm
